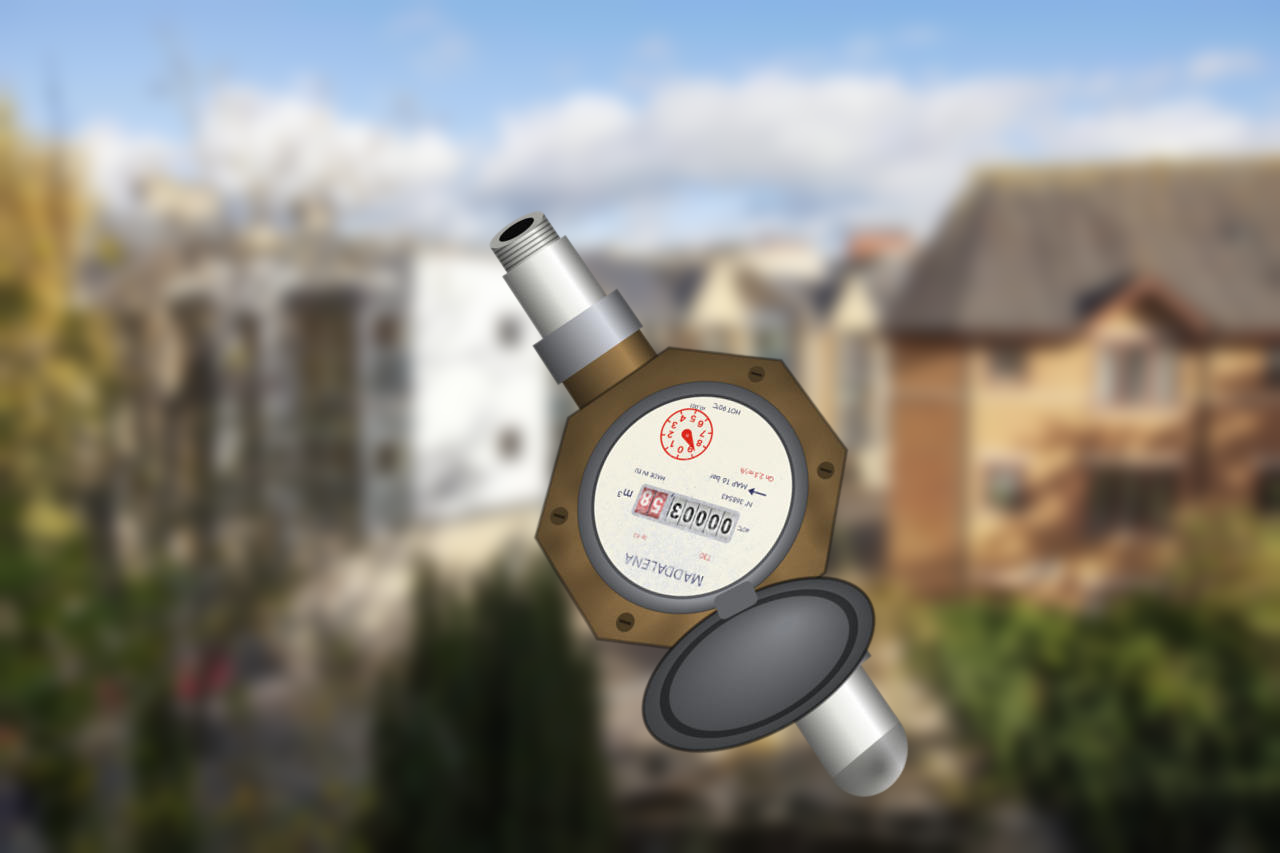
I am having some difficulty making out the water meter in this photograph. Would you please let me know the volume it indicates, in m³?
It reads 3.578 m³
